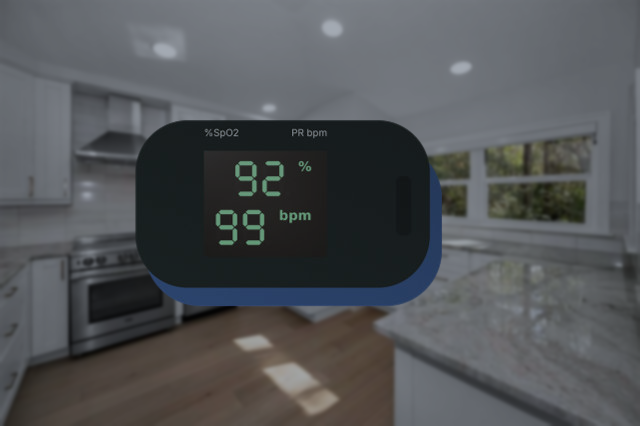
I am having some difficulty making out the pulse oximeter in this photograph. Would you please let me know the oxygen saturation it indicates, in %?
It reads 92 %
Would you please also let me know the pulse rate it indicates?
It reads 99 bpm
